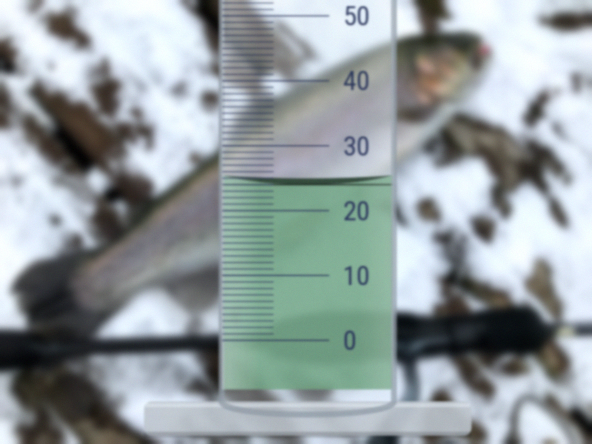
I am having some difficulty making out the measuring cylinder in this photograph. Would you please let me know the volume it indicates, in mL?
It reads 24 mL
